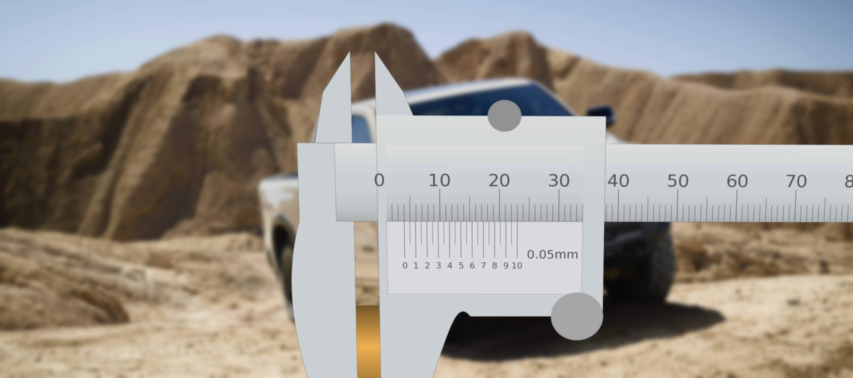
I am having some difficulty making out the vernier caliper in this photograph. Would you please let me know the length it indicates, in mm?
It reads 4.0 mm
